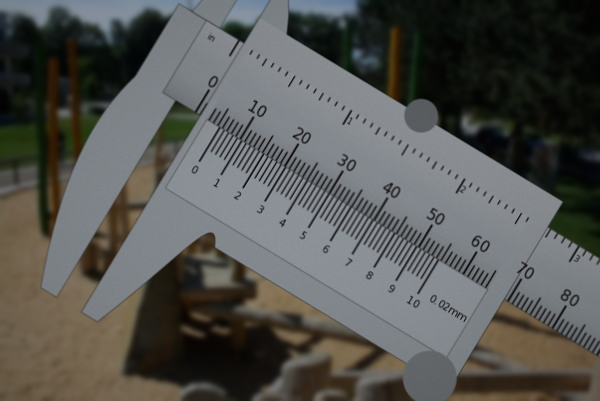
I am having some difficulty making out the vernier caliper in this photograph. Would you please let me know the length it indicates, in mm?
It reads 5.5 mm
